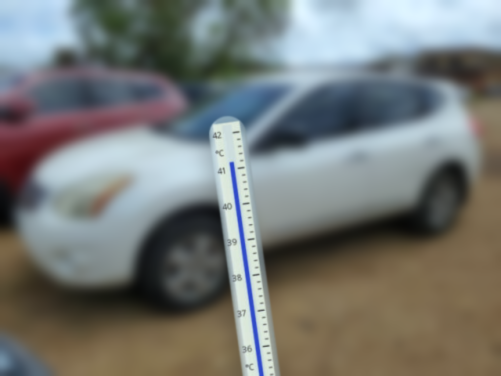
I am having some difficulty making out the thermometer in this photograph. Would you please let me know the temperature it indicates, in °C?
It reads 41.2 °C
